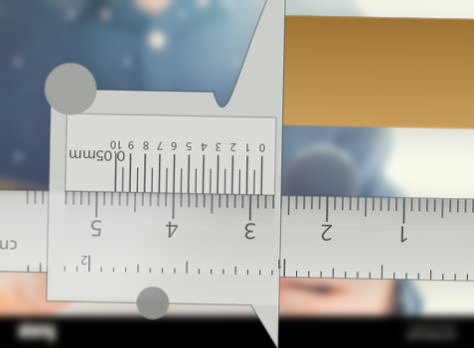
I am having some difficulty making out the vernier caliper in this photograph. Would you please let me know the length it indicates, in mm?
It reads 28.6 mm
